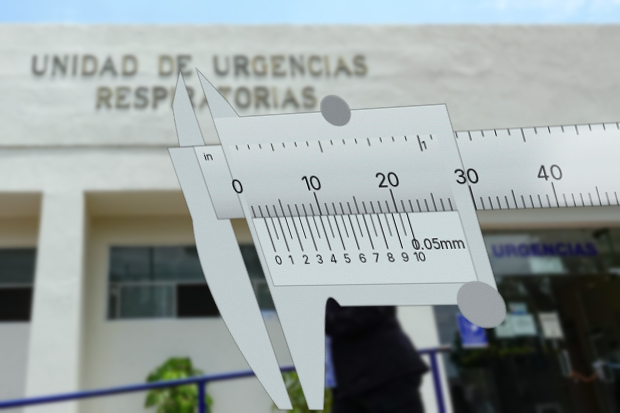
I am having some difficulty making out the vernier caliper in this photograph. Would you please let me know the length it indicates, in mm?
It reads 2.2 mm
